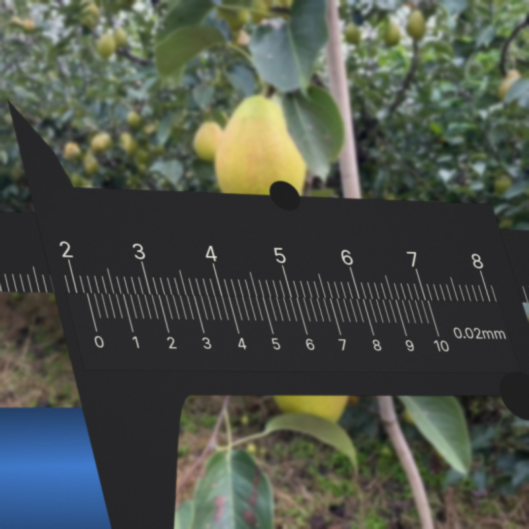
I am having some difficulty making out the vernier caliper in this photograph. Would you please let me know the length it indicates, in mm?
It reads 21.4 mm
